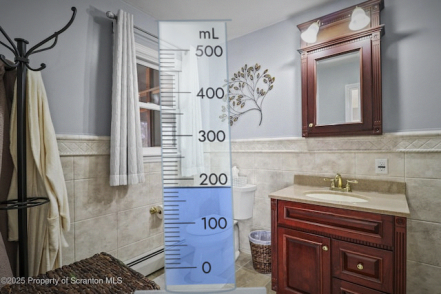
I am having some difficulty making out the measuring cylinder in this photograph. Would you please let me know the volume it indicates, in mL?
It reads 180 mL
